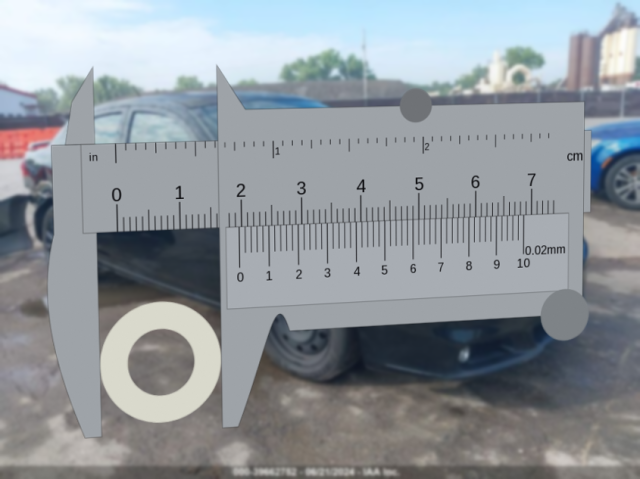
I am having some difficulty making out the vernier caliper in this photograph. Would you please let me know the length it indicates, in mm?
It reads 19.6 mm
